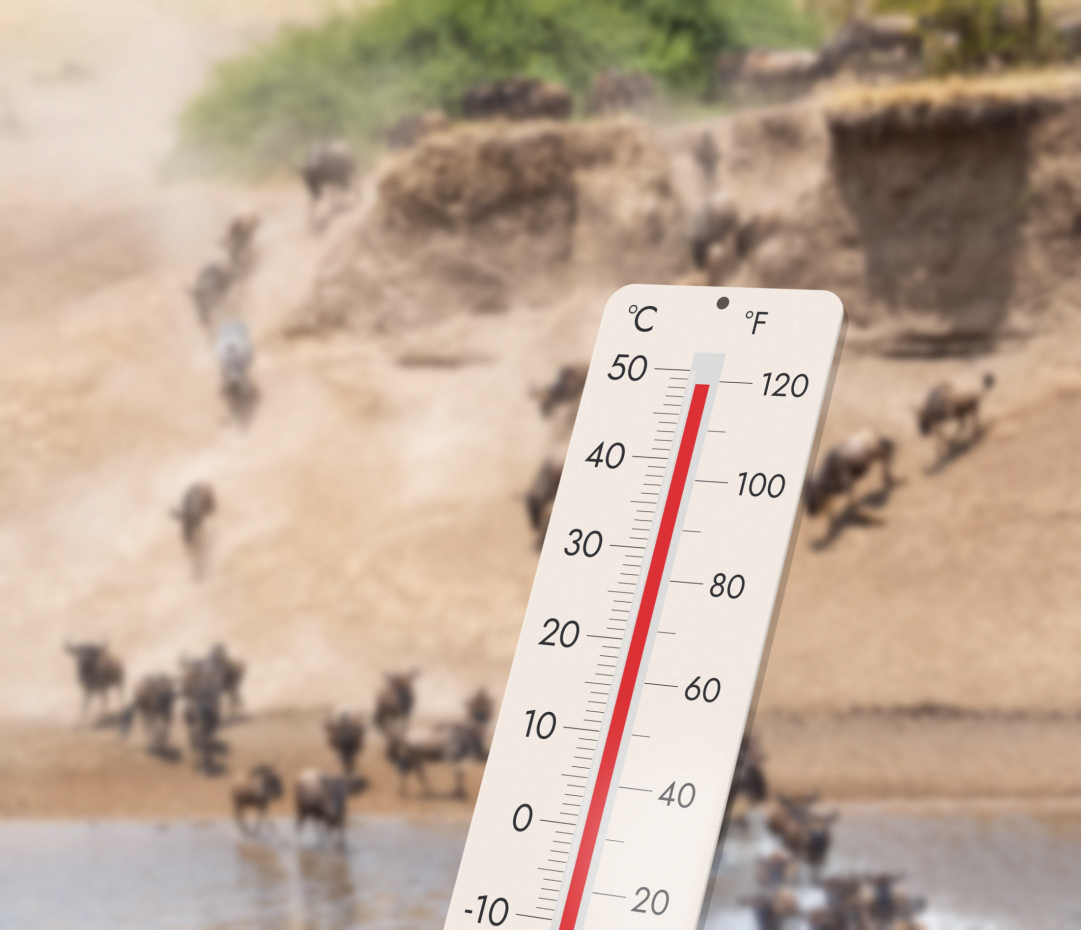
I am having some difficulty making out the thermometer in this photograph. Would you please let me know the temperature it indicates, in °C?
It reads 48.5 °C
